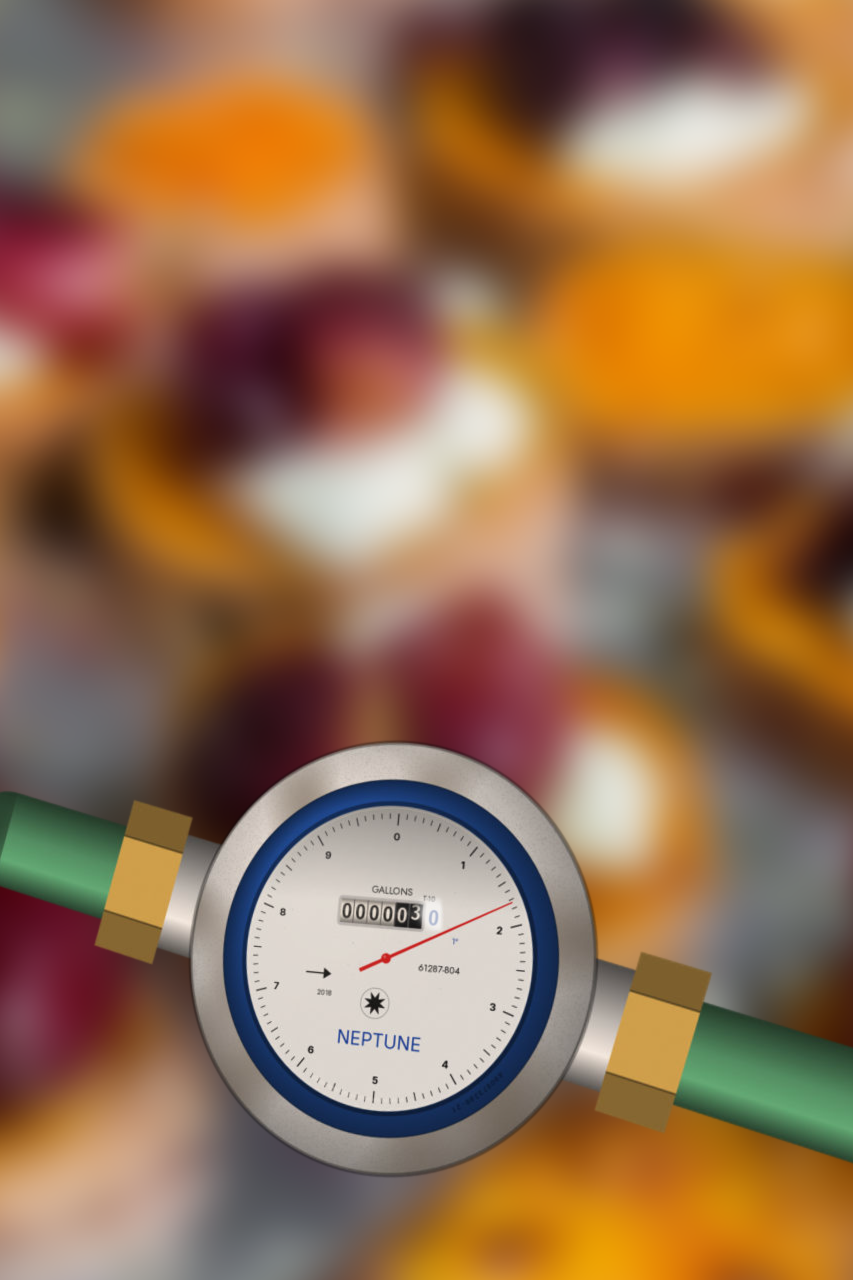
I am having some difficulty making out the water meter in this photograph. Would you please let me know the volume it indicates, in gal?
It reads 31.7 gal
